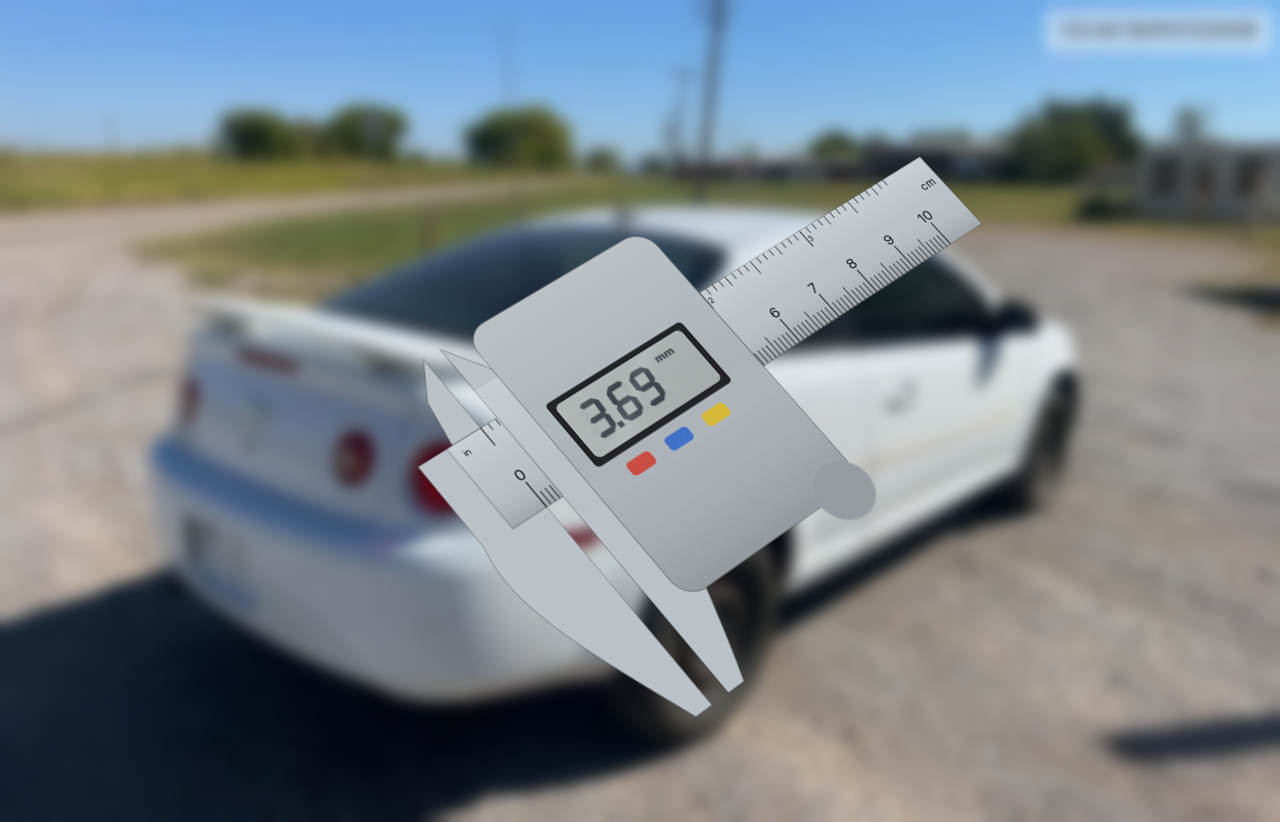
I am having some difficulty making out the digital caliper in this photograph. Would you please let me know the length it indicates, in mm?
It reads 3.69 mm
